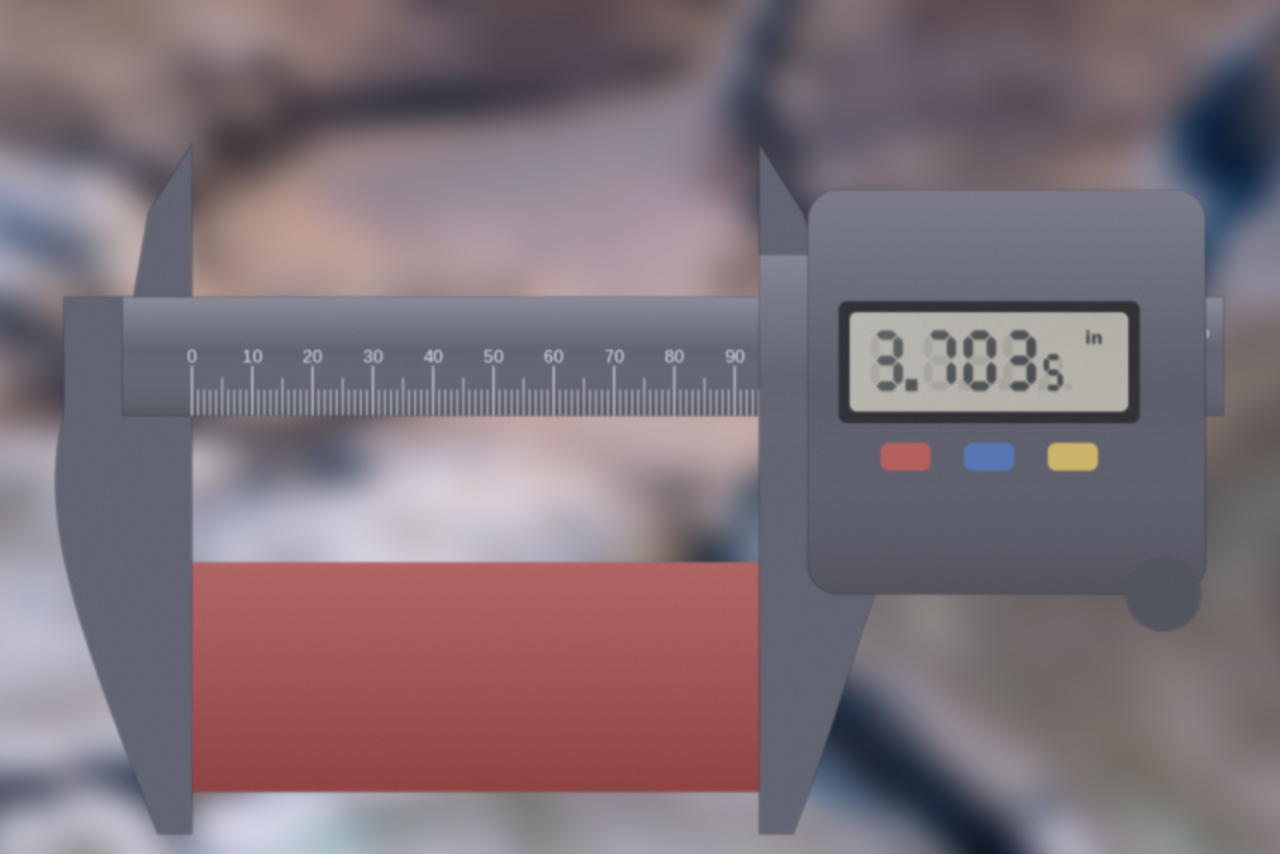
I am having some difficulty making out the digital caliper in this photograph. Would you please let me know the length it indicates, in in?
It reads 3.7035 in
